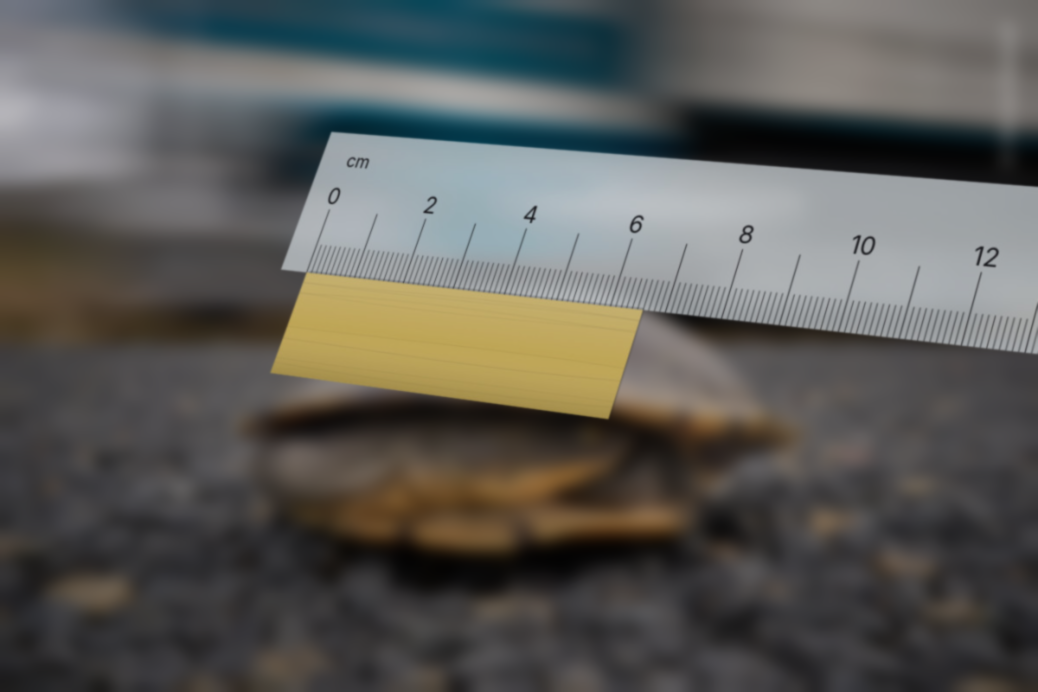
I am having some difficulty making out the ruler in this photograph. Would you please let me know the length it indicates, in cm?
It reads 6.6 cm
